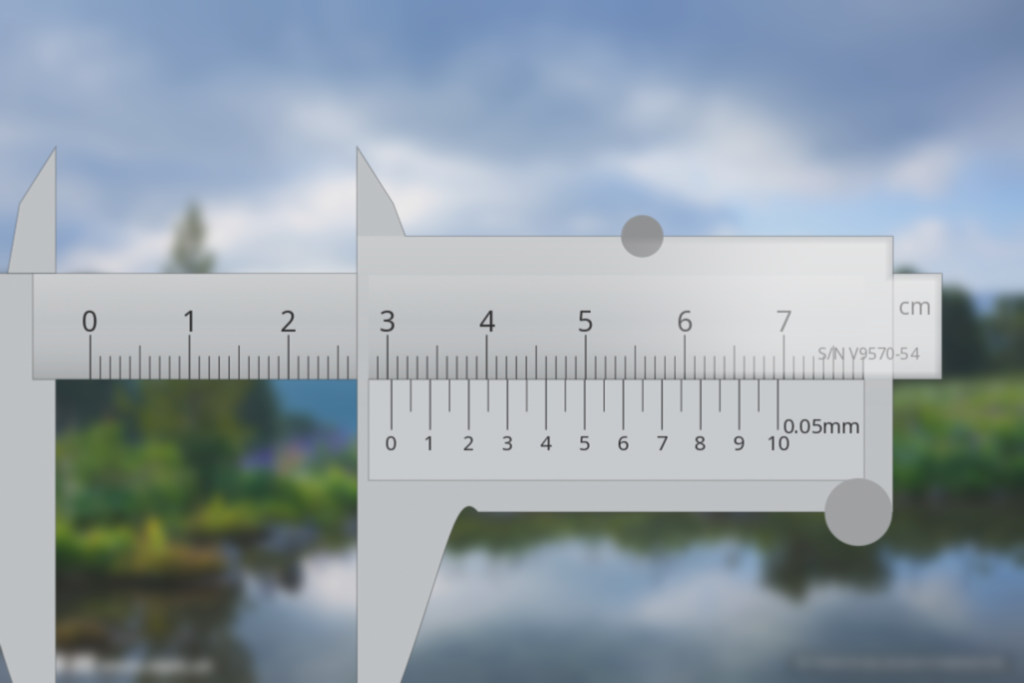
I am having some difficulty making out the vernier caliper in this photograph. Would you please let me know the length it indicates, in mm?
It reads 30.4 mm
